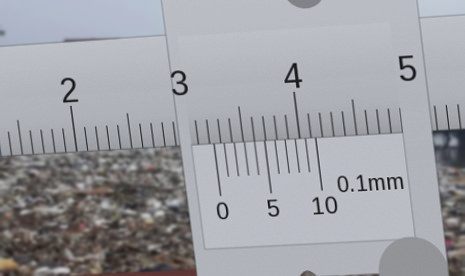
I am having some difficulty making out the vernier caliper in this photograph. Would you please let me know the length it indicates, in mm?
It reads 32.4 mm
